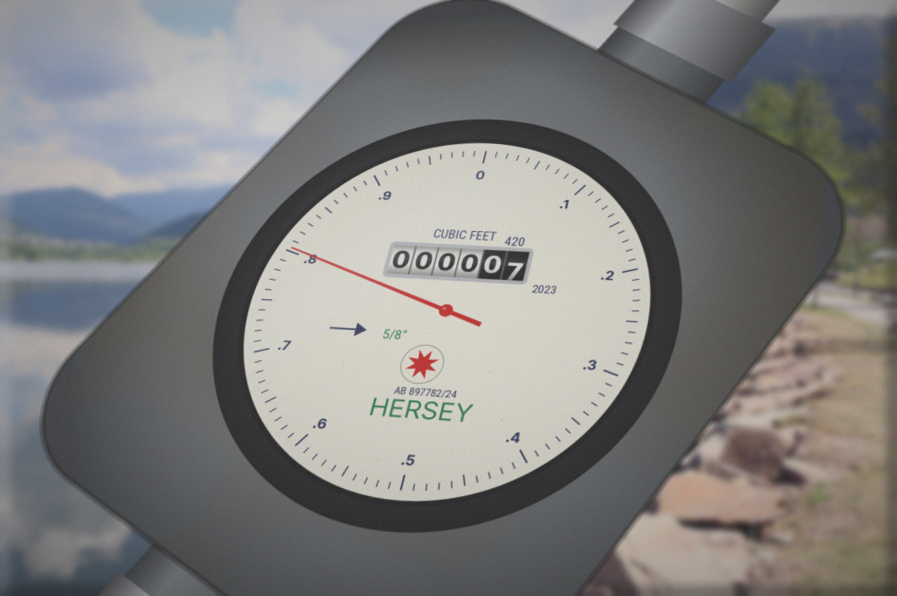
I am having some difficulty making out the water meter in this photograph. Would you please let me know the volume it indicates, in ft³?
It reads 6.80 ft³
